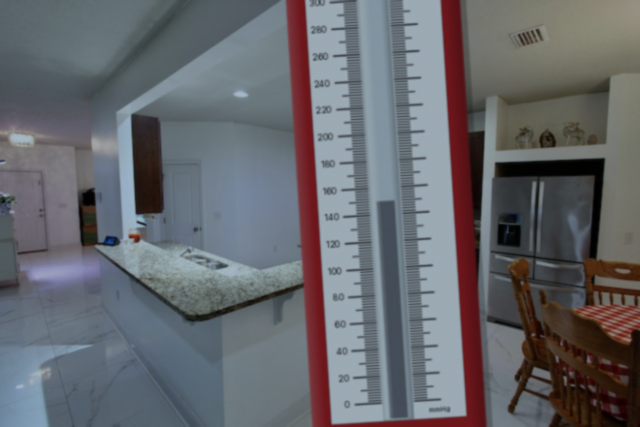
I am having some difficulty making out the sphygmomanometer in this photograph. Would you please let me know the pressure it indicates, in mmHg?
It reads 150 mmHg
